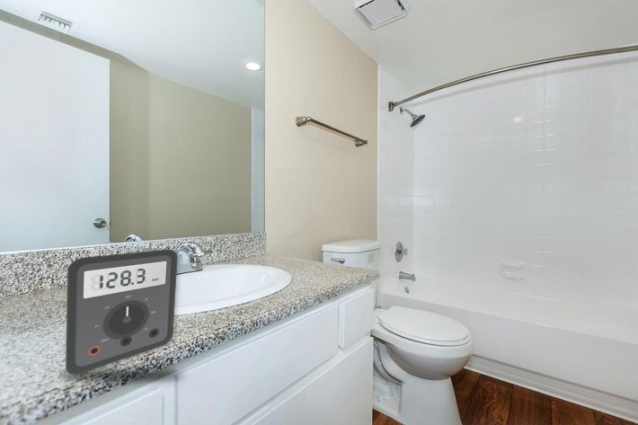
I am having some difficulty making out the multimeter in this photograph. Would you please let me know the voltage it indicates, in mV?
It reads 128.3 mV
